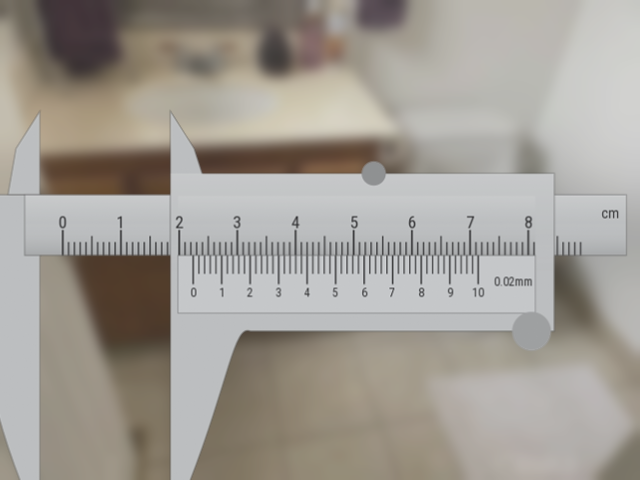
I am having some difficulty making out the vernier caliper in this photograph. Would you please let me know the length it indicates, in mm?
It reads 22.4 mm
